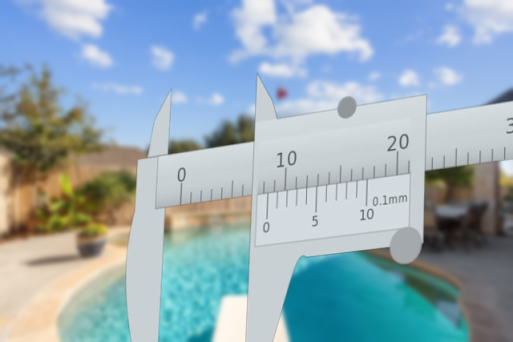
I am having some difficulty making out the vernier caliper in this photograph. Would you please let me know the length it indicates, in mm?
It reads 8.4 mm
